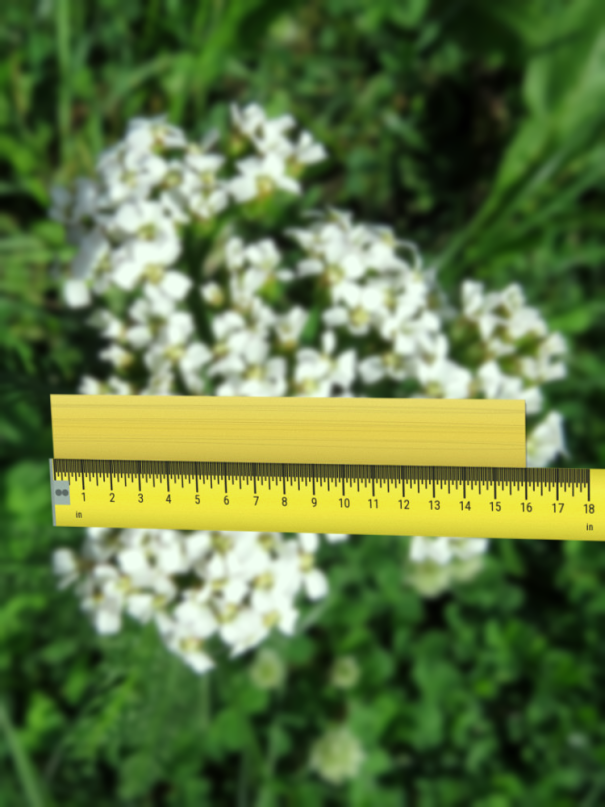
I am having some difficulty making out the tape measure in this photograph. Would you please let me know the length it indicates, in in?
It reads 16 in
